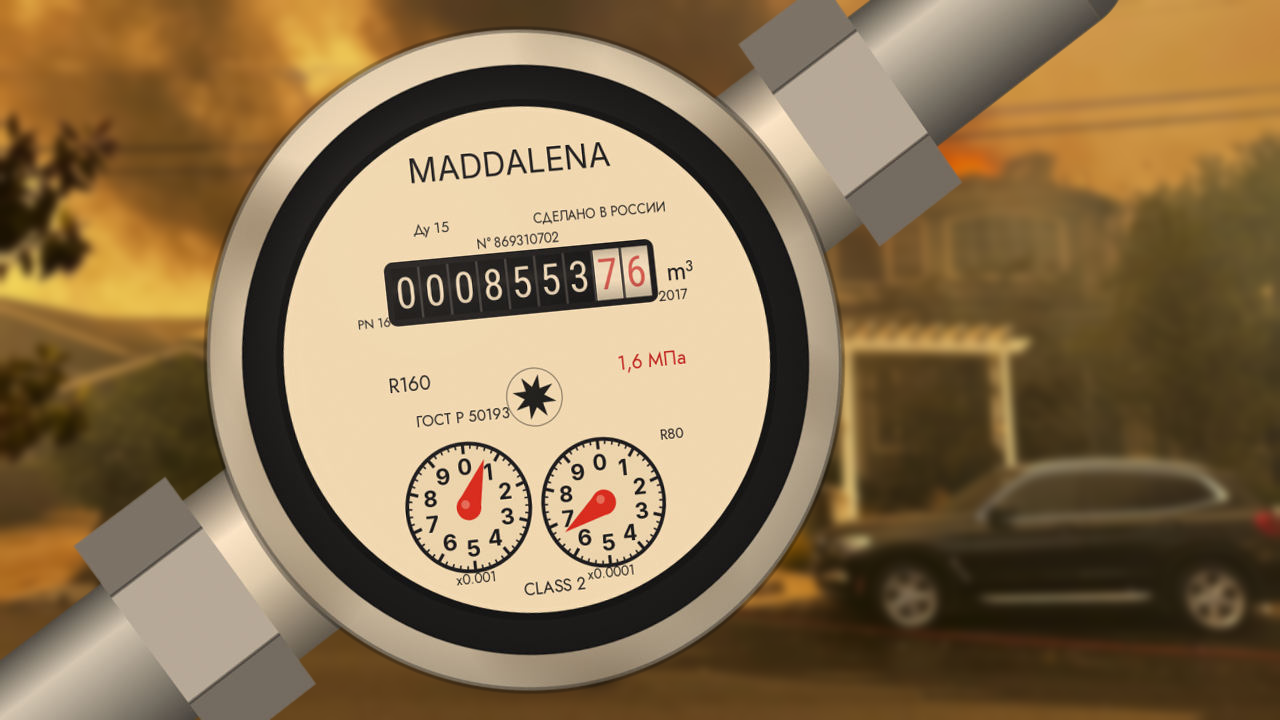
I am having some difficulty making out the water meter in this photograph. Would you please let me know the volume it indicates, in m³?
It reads 8553.7606 m³
